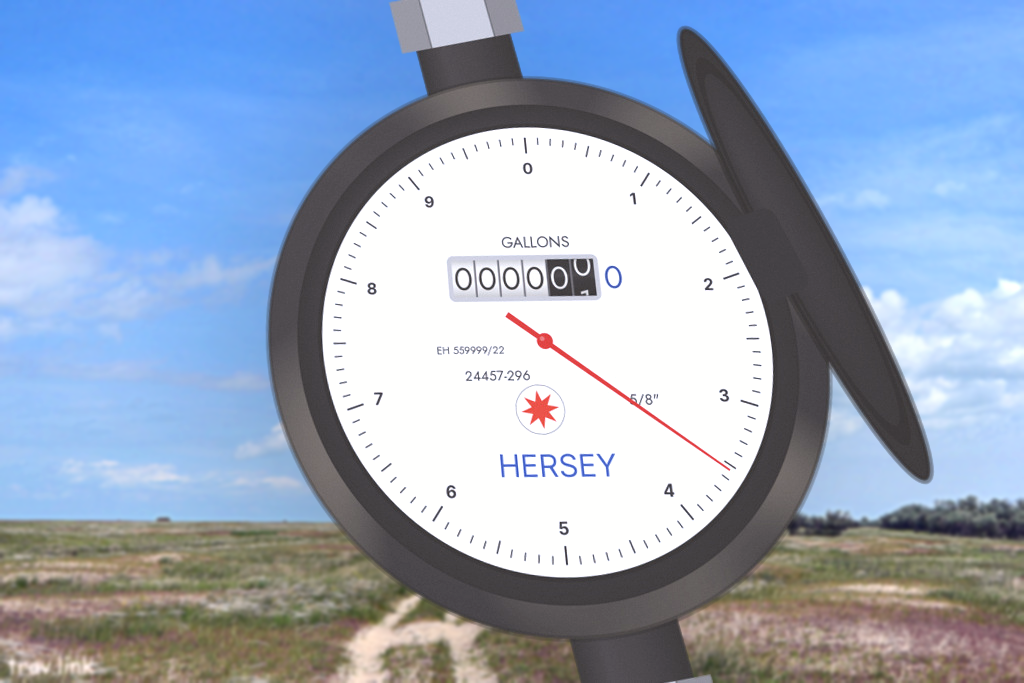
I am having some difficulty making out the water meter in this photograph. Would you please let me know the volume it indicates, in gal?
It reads 3.5 gal
